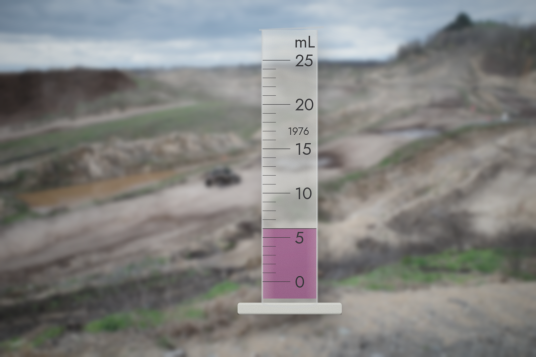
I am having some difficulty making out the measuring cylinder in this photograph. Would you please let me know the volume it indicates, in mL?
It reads 6 mL
